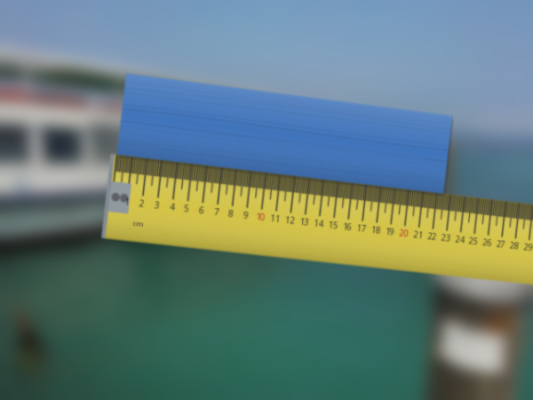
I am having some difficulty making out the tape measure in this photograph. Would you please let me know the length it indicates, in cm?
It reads 22.5 cm
